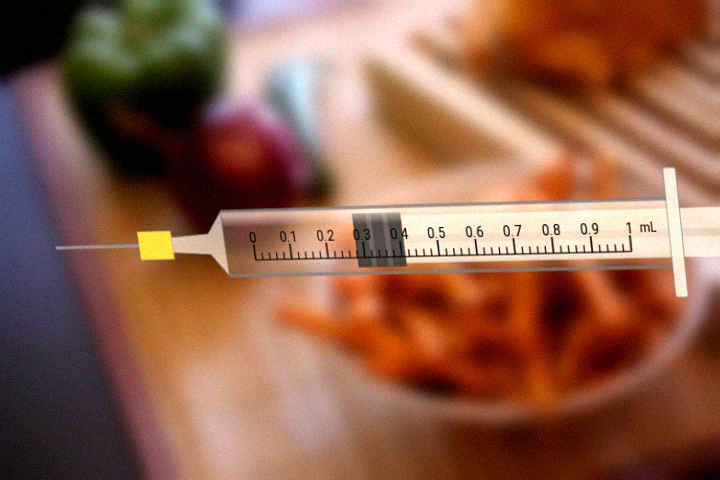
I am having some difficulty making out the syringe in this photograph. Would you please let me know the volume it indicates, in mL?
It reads 0.28 mL
